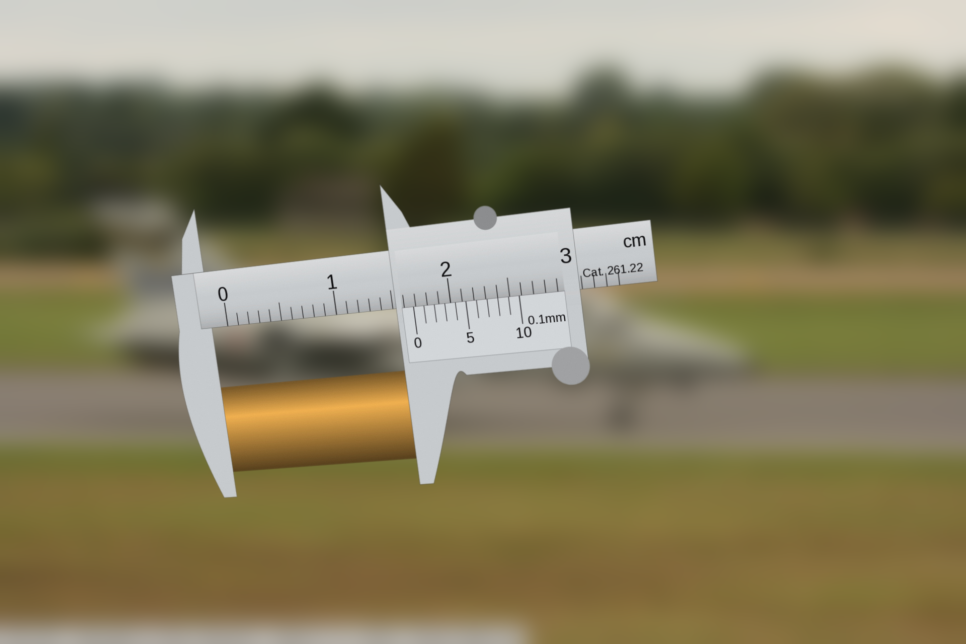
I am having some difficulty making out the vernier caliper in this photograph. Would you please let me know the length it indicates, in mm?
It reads 16.8 mm
